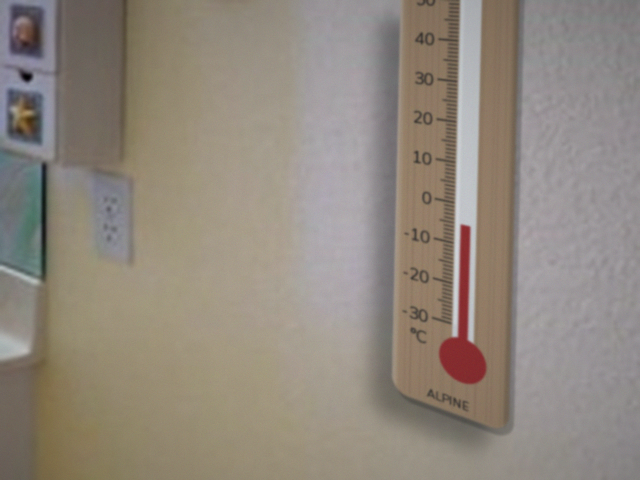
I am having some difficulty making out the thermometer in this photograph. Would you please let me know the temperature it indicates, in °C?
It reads -5 °C
